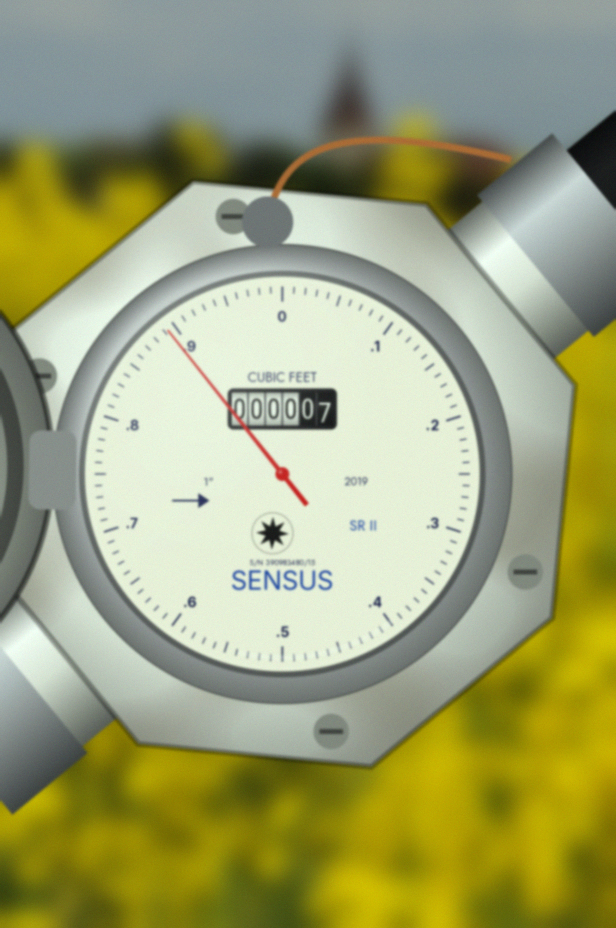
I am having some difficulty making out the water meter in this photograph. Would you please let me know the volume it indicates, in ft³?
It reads 6.89 ft³
